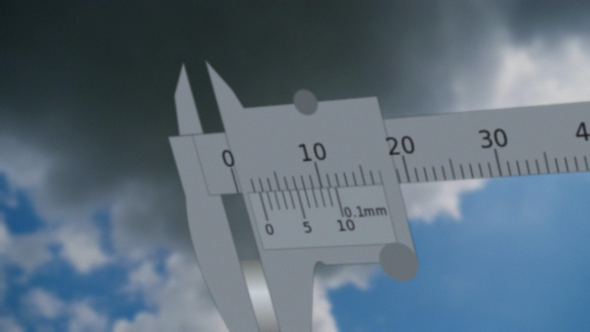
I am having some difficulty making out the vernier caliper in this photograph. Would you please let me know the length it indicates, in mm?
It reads 2.6 mm
